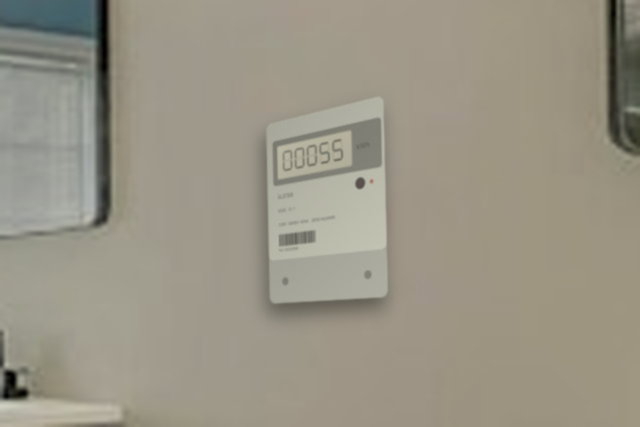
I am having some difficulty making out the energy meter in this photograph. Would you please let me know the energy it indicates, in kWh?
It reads 55 kWh
